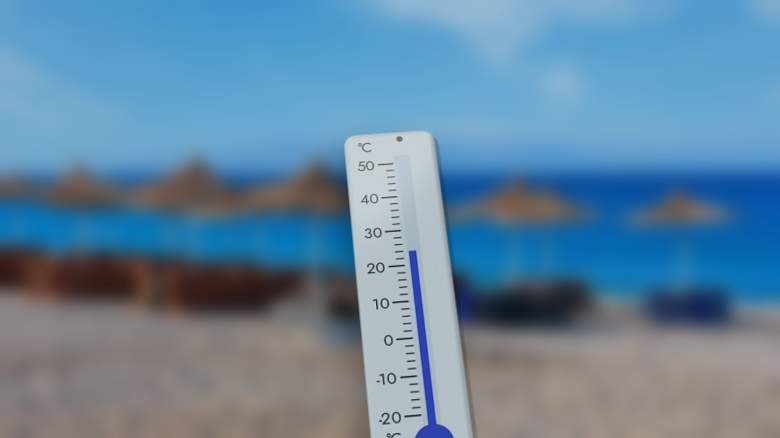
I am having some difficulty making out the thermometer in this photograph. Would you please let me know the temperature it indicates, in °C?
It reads 24 °C
